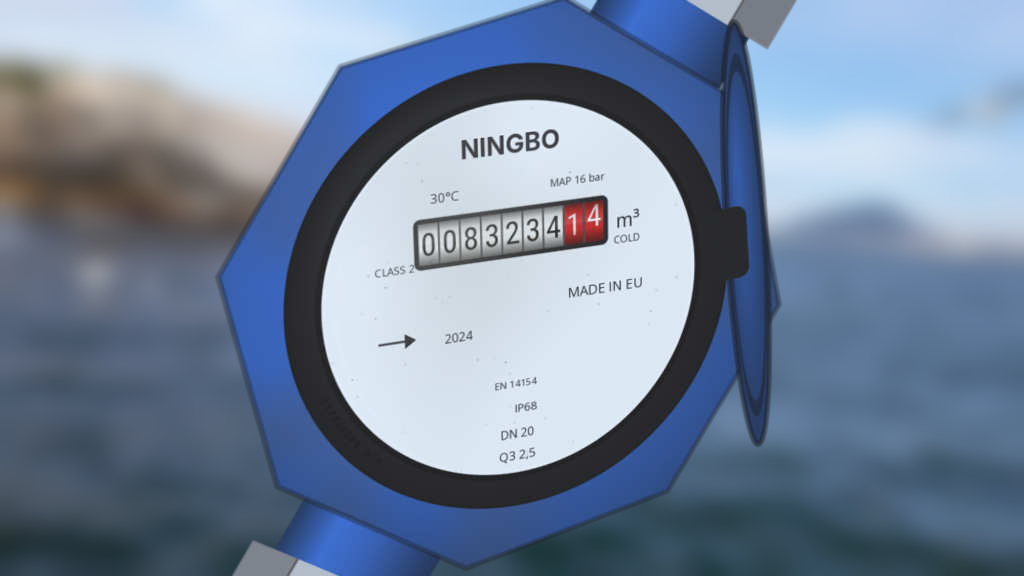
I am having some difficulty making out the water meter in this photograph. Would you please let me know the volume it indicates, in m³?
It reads 83234.14 m³
